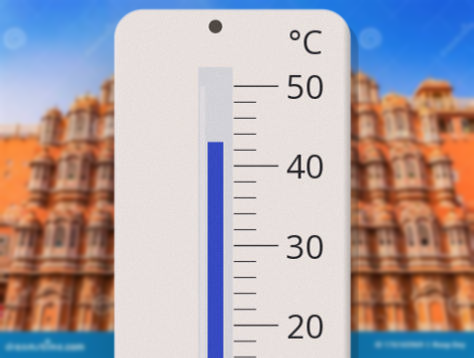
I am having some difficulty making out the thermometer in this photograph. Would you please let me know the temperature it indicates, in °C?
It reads 43 °C
